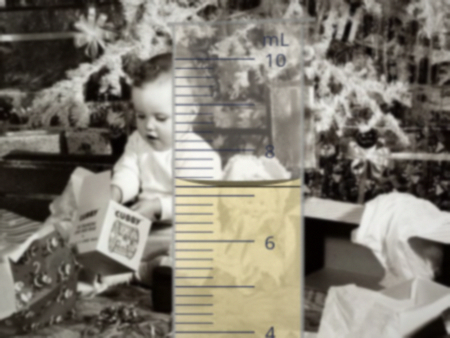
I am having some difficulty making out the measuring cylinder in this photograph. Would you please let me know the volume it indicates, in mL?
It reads 7.2 mL
